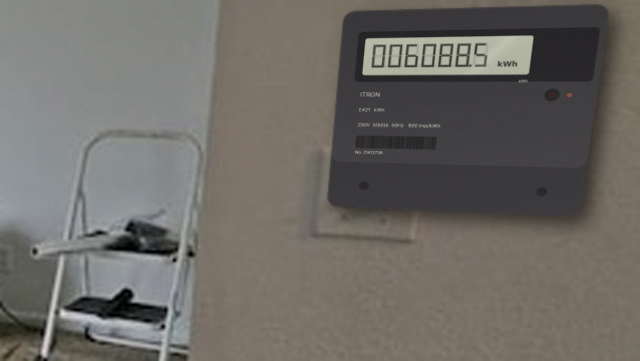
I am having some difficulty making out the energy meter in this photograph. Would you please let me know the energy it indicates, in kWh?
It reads 6088.5 kWh
